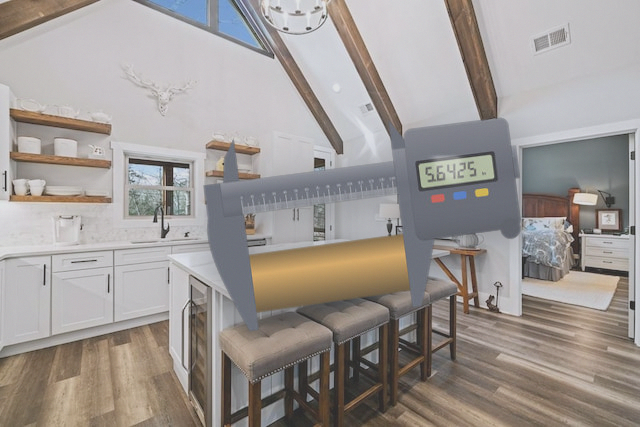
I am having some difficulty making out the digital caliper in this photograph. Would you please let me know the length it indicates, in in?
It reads 5.6425 in
